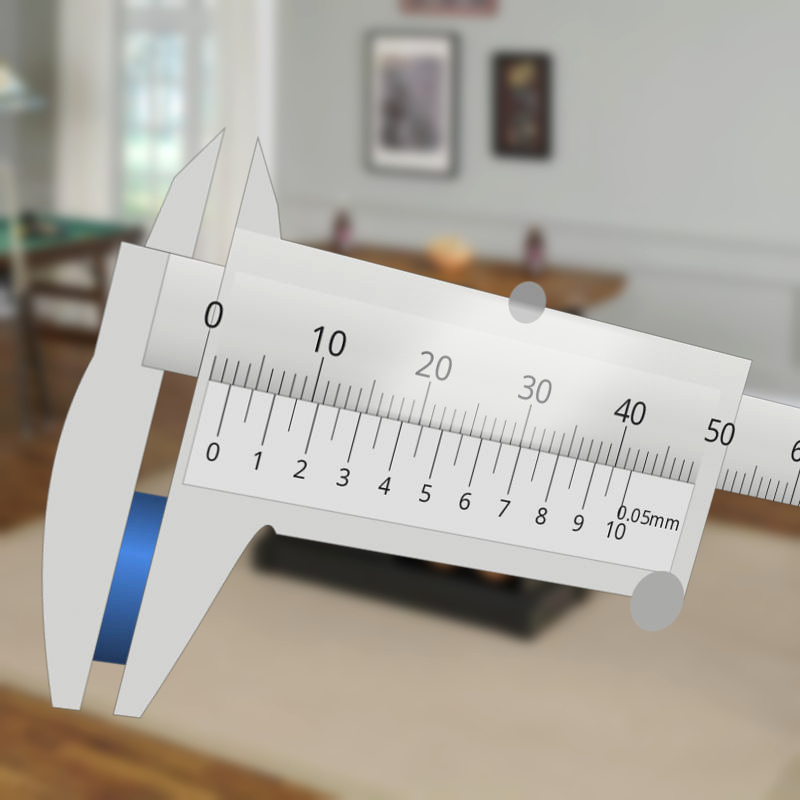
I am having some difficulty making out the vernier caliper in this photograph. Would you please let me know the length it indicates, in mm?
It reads 2.8 mm
